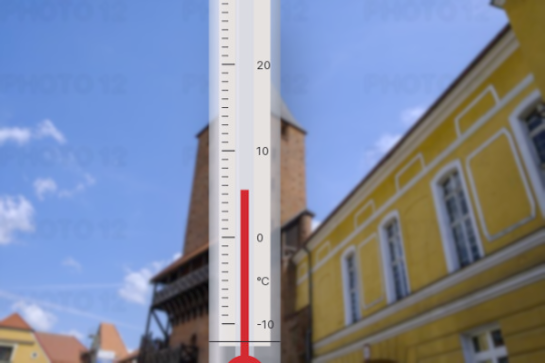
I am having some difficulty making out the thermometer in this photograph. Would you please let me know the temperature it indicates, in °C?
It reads 5.5 °C
